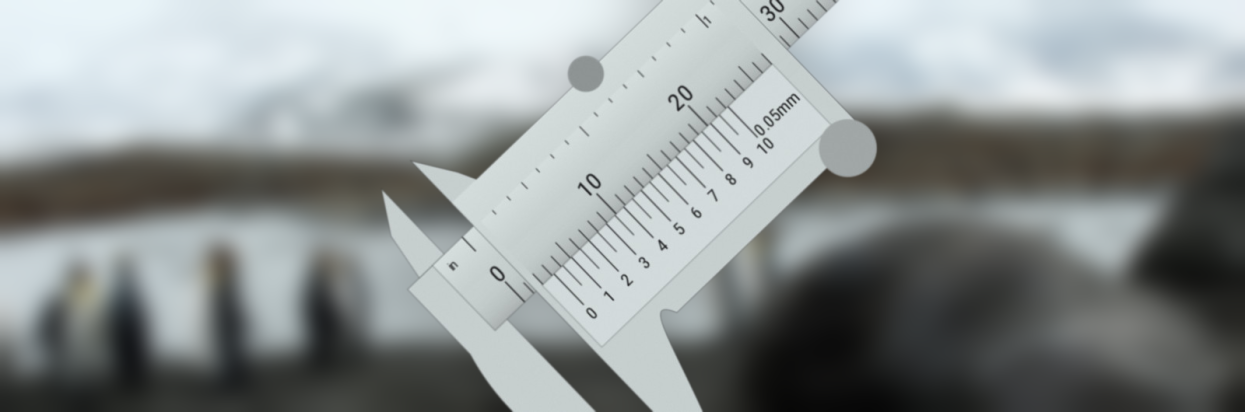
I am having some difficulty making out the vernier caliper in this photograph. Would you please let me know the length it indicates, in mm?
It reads 3.2 mm
